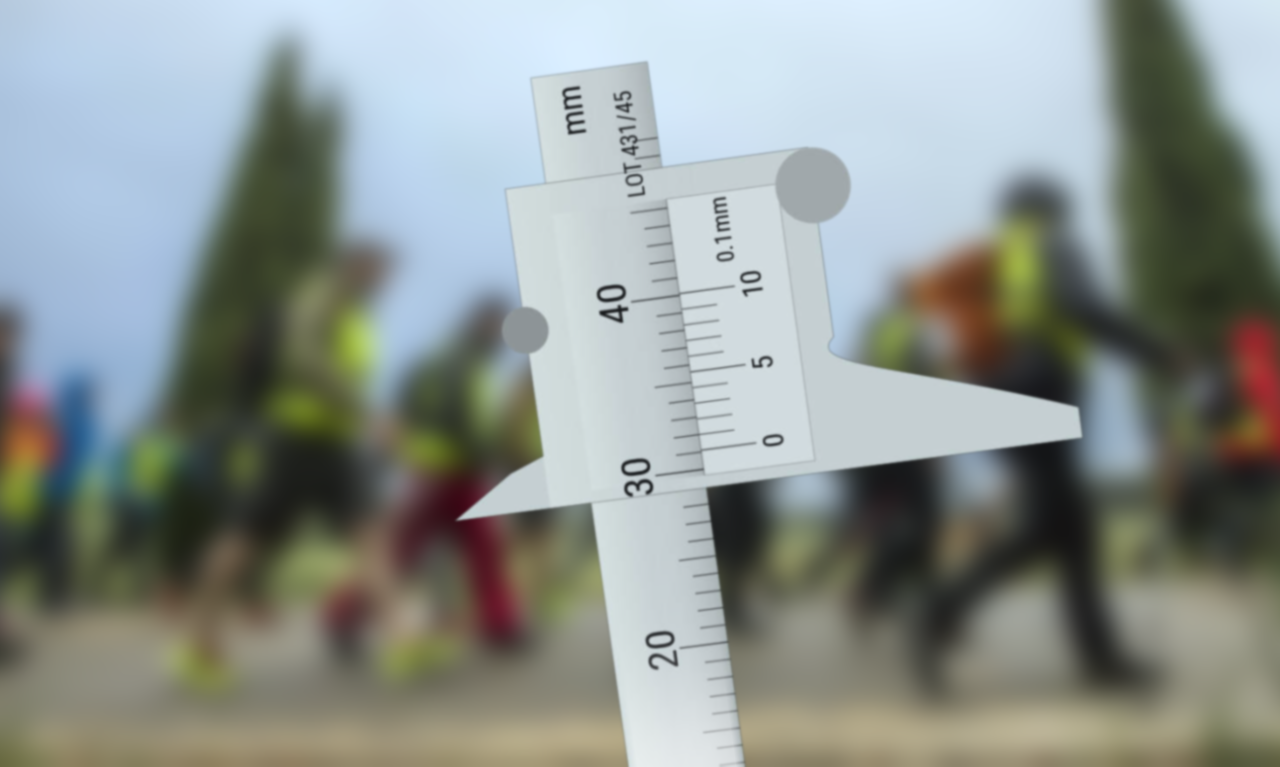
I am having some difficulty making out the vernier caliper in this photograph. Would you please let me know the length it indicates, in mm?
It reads 31.1 mm
